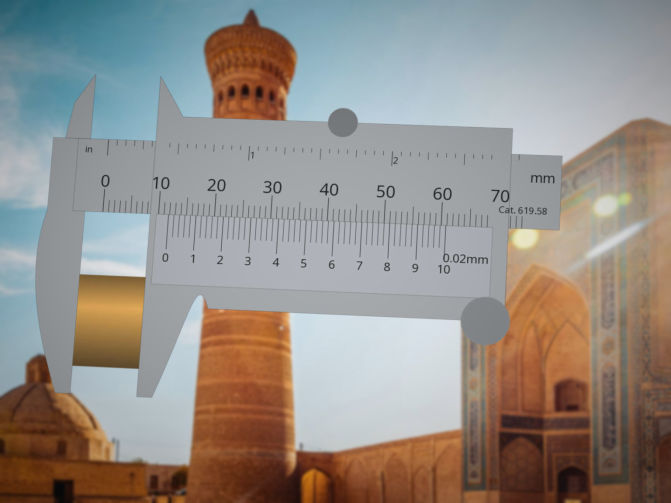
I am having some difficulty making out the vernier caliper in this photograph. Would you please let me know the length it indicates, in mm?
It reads 11.8 mm
